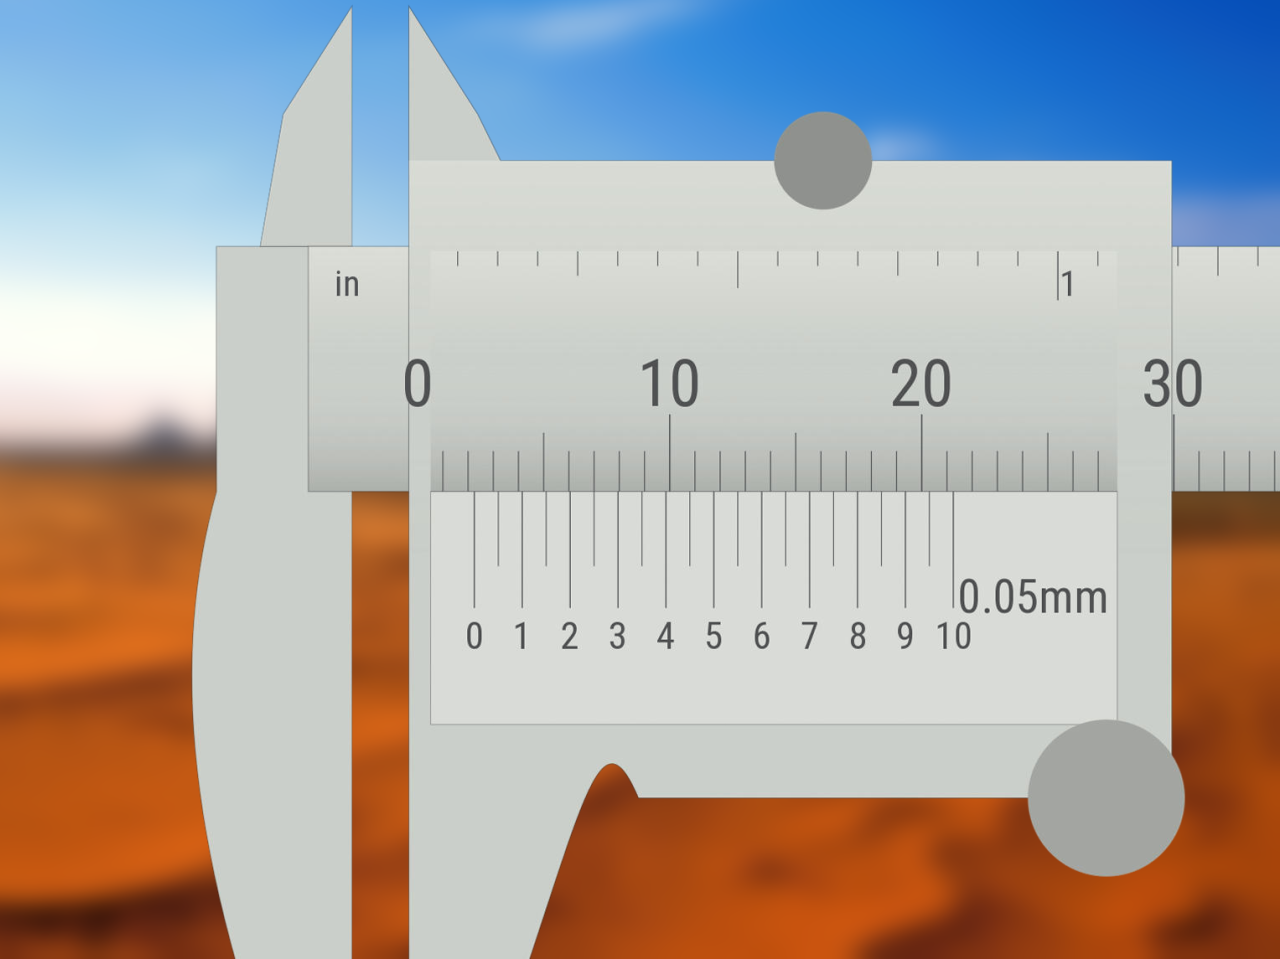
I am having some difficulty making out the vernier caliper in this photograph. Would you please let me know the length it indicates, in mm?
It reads 2.25 mm
